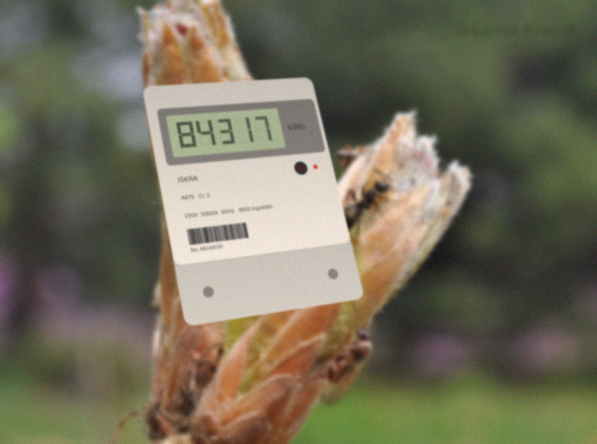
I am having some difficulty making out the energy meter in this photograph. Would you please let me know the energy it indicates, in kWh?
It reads 84317 kWh
